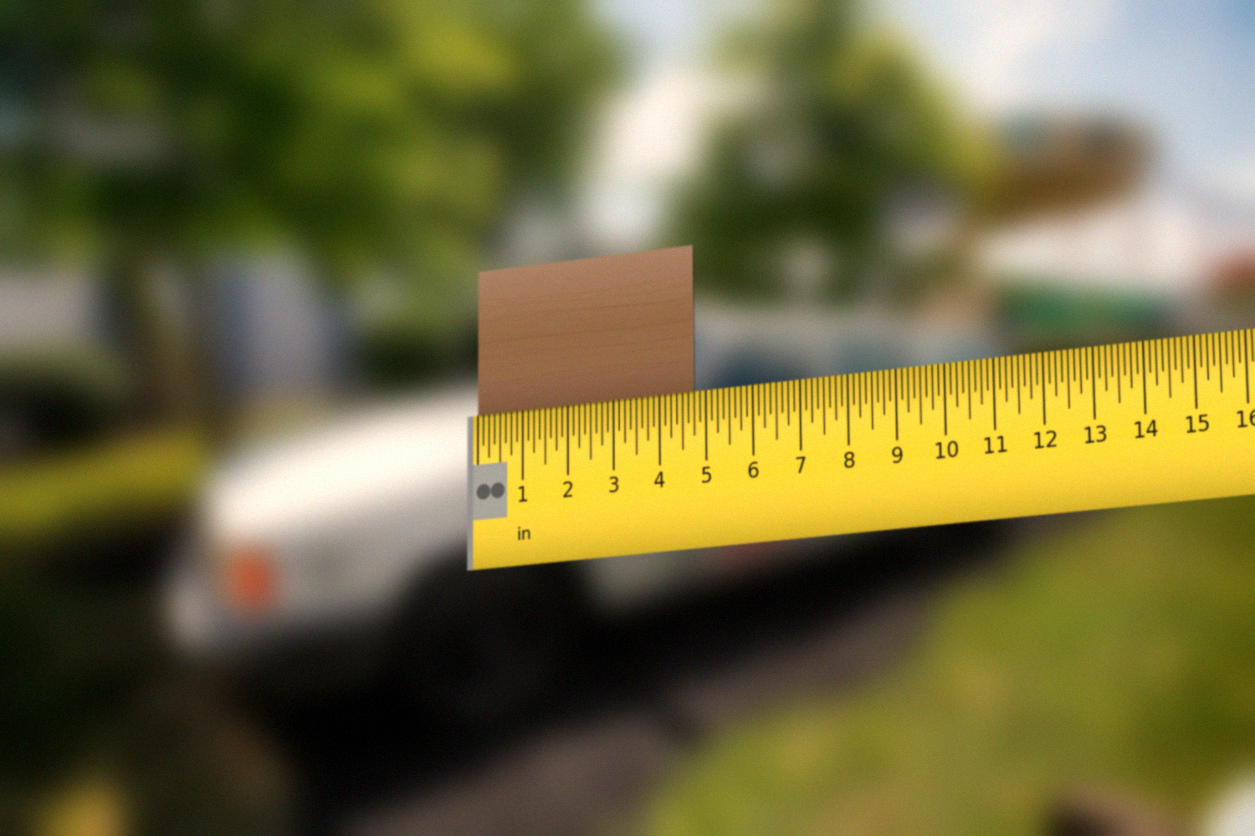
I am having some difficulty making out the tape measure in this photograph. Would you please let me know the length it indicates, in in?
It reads 4.75 in
